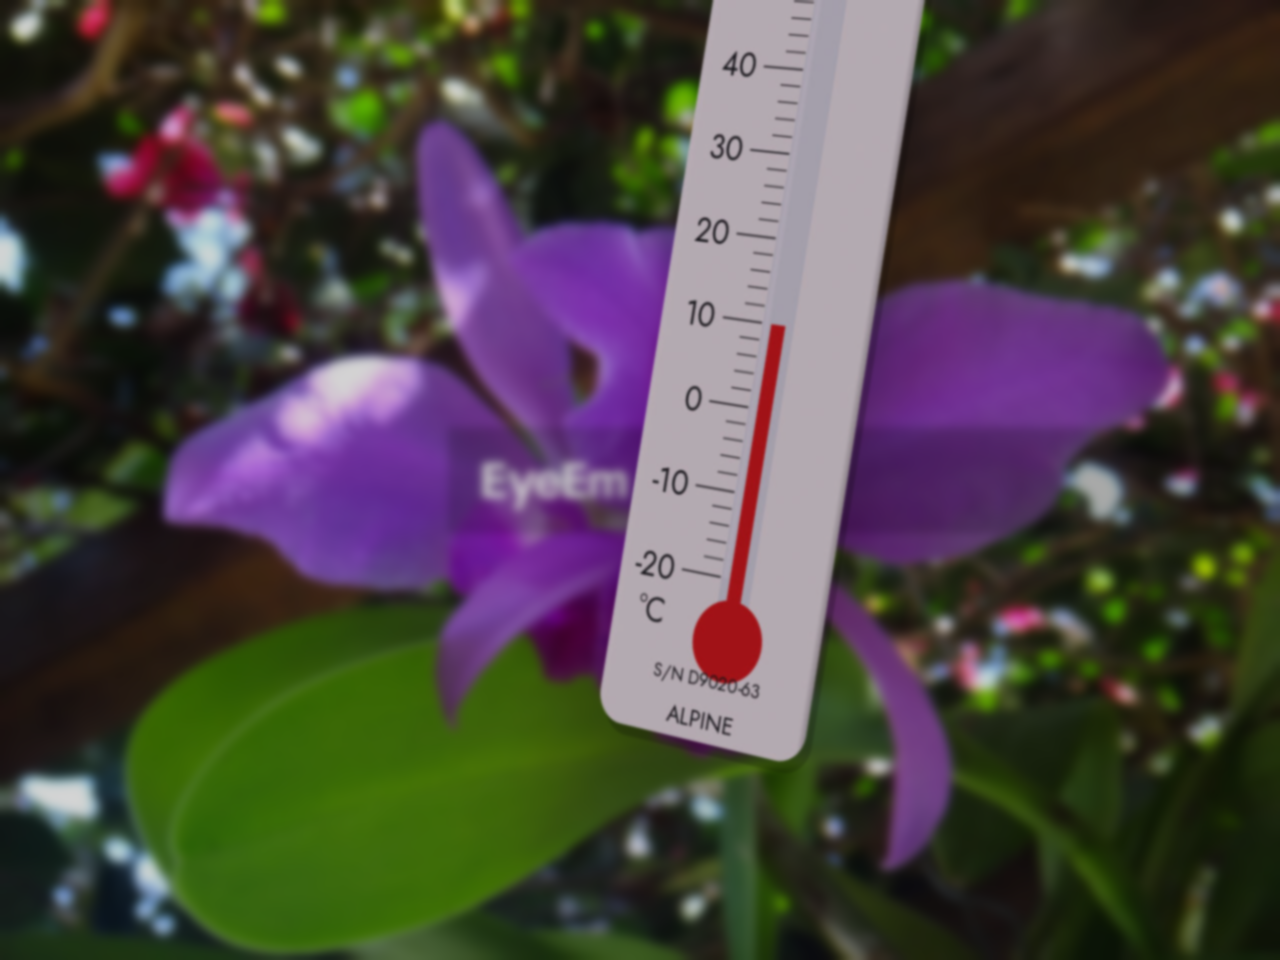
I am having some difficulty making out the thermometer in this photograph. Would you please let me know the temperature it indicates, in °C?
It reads 10 °C
